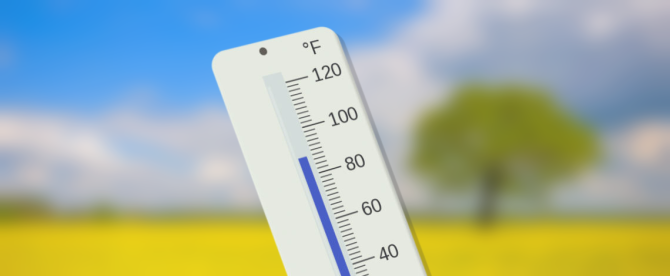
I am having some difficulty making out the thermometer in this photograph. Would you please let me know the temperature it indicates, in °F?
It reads 88 °F
